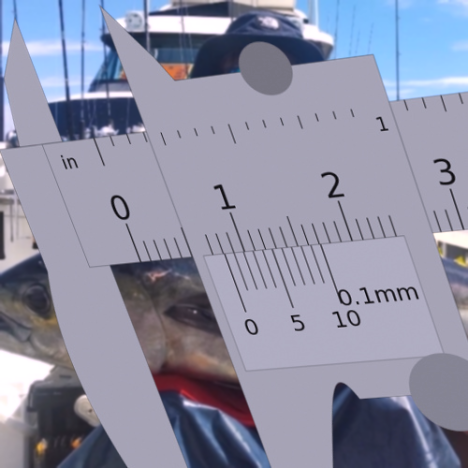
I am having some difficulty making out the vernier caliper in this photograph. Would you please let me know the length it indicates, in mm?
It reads 8.1 mm
